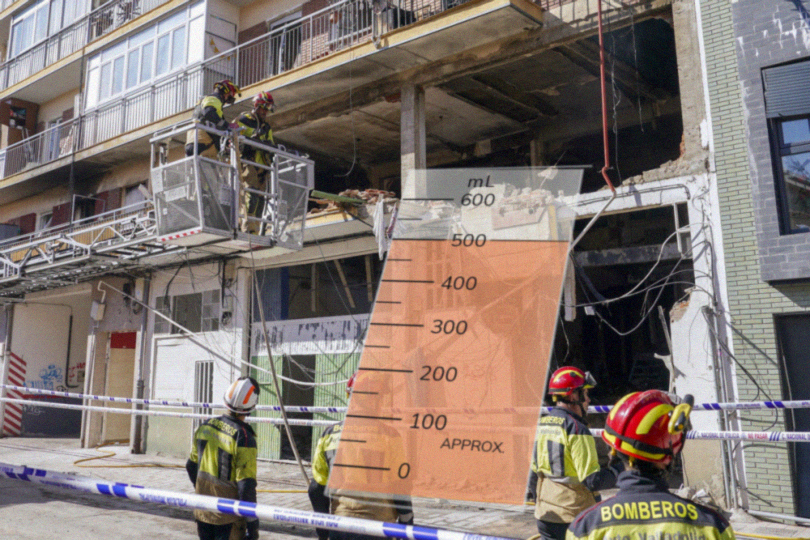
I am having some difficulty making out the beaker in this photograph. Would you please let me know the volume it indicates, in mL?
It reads 500 mL
